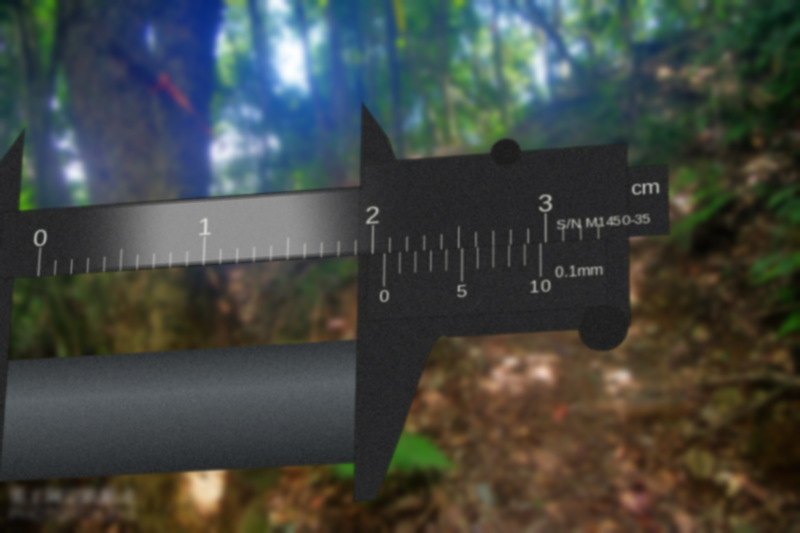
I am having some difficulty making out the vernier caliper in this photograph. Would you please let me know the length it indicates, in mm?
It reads 20.7 mm
